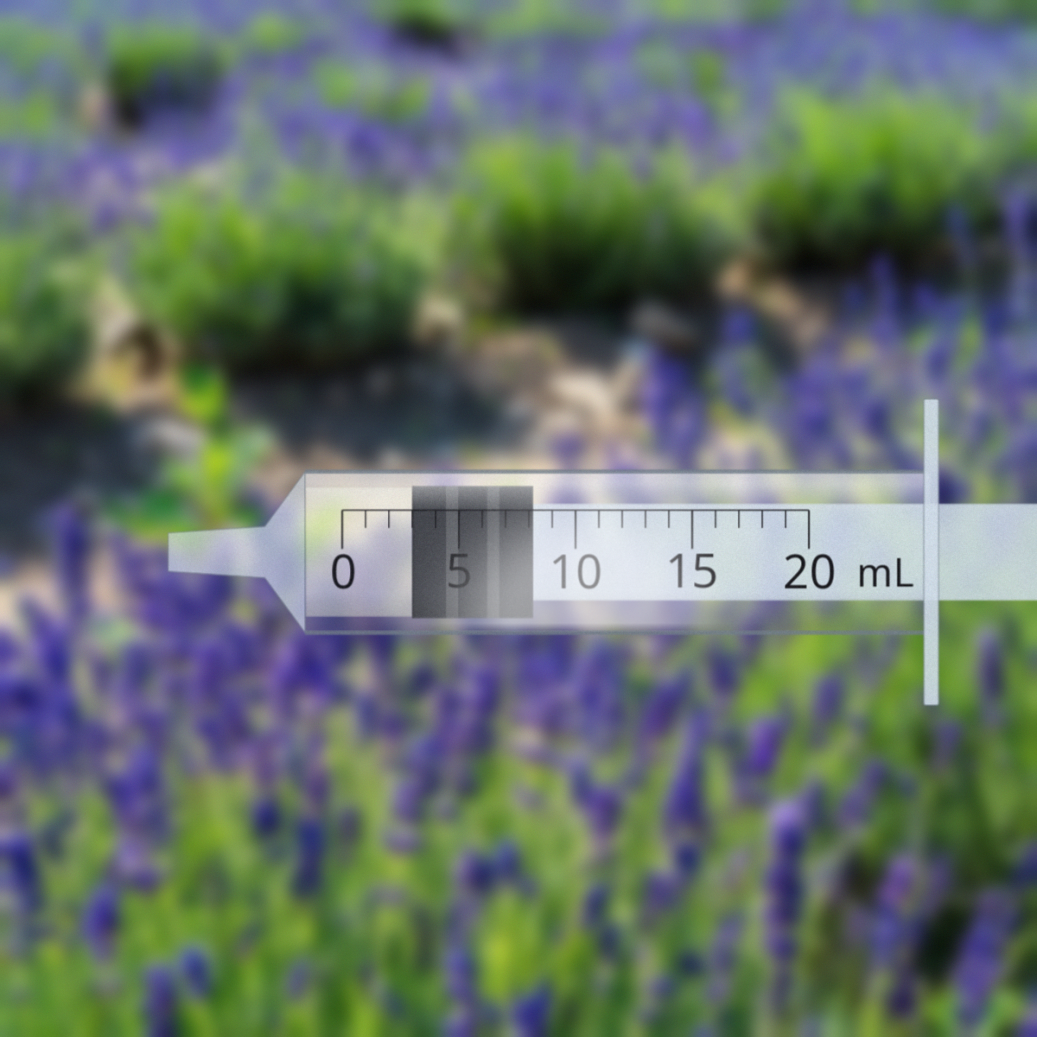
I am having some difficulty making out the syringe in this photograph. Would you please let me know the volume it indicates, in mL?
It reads 3 mL
